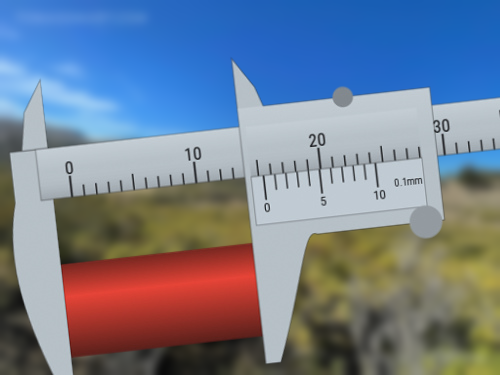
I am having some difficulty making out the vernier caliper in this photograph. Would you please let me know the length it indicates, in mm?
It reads 15.4 mm
